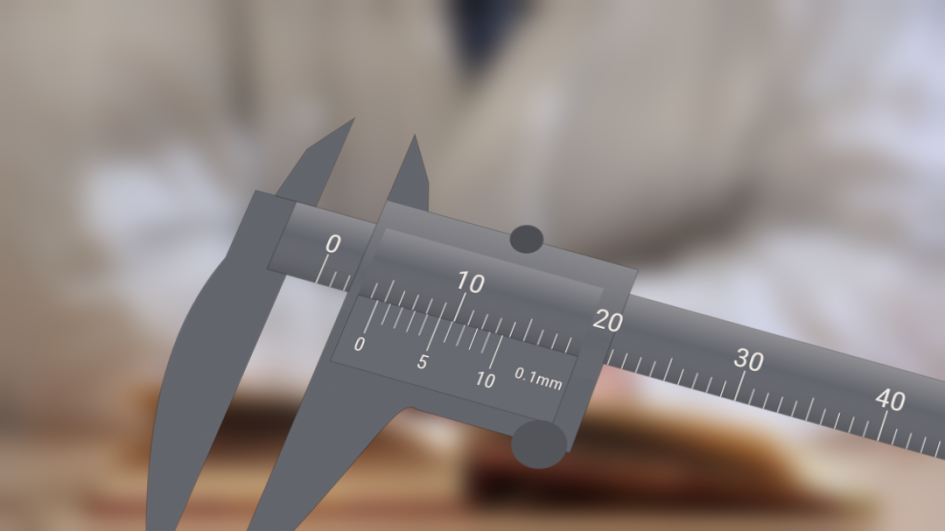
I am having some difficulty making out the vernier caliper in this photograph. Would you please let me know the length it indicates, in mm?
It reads 4.5 mm
